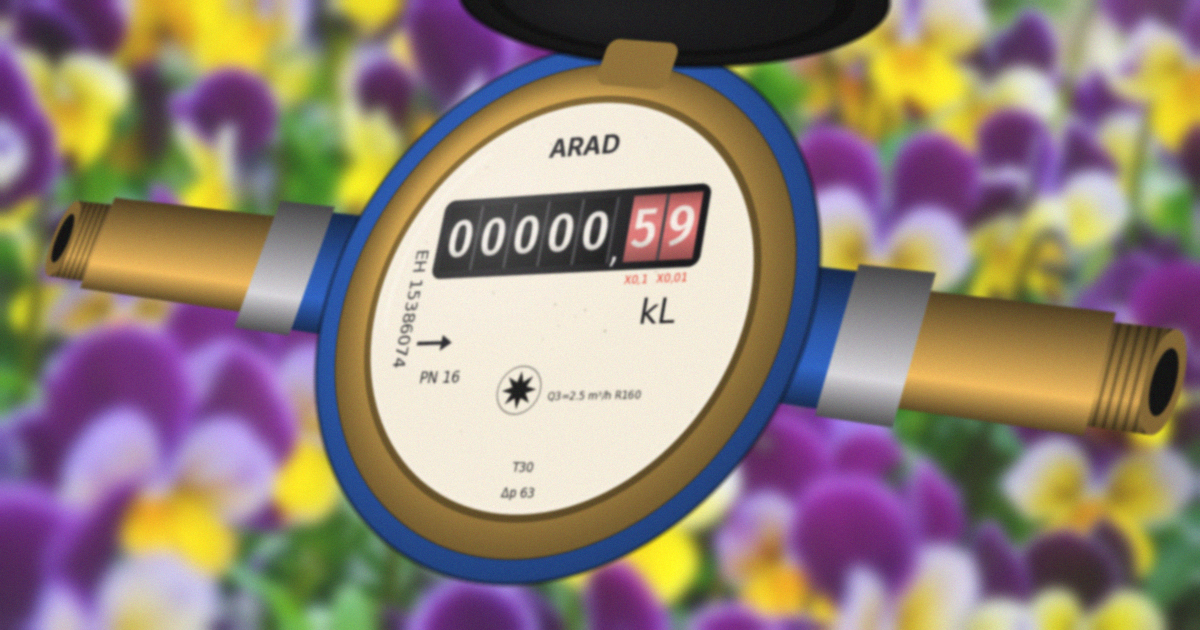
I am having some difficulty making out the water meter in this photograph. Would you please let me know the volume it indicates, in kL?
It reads 0.59 kL
